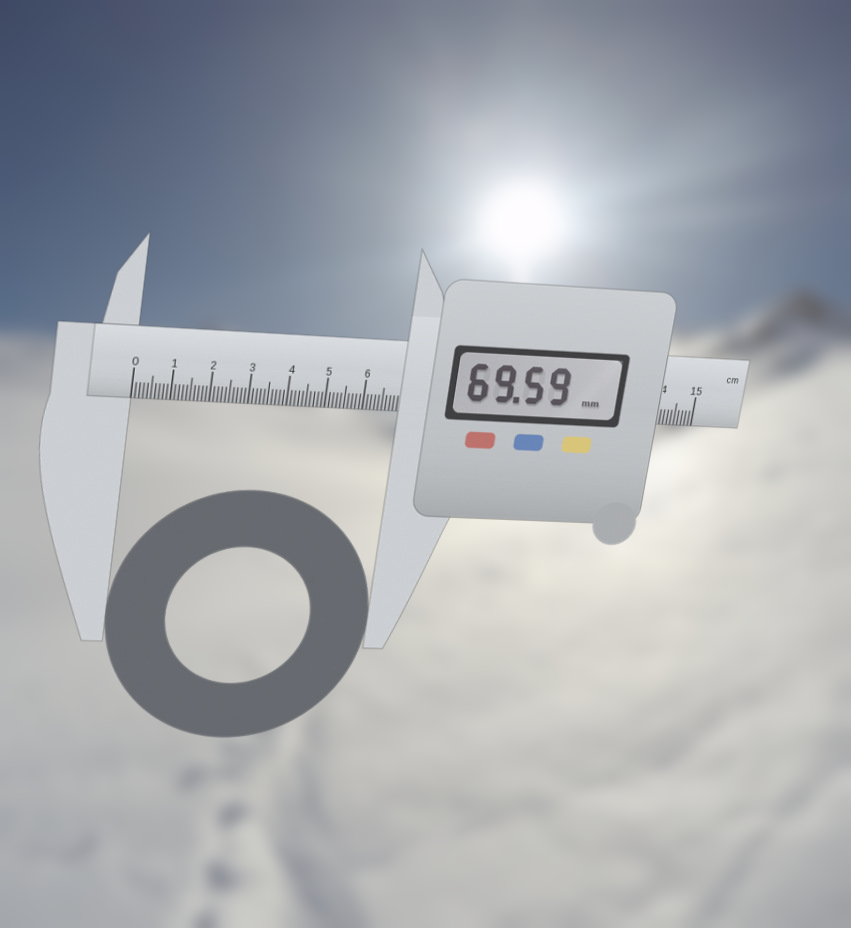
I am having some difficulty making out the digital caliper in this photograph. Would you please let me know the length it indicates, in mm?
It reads 69.59 mm
